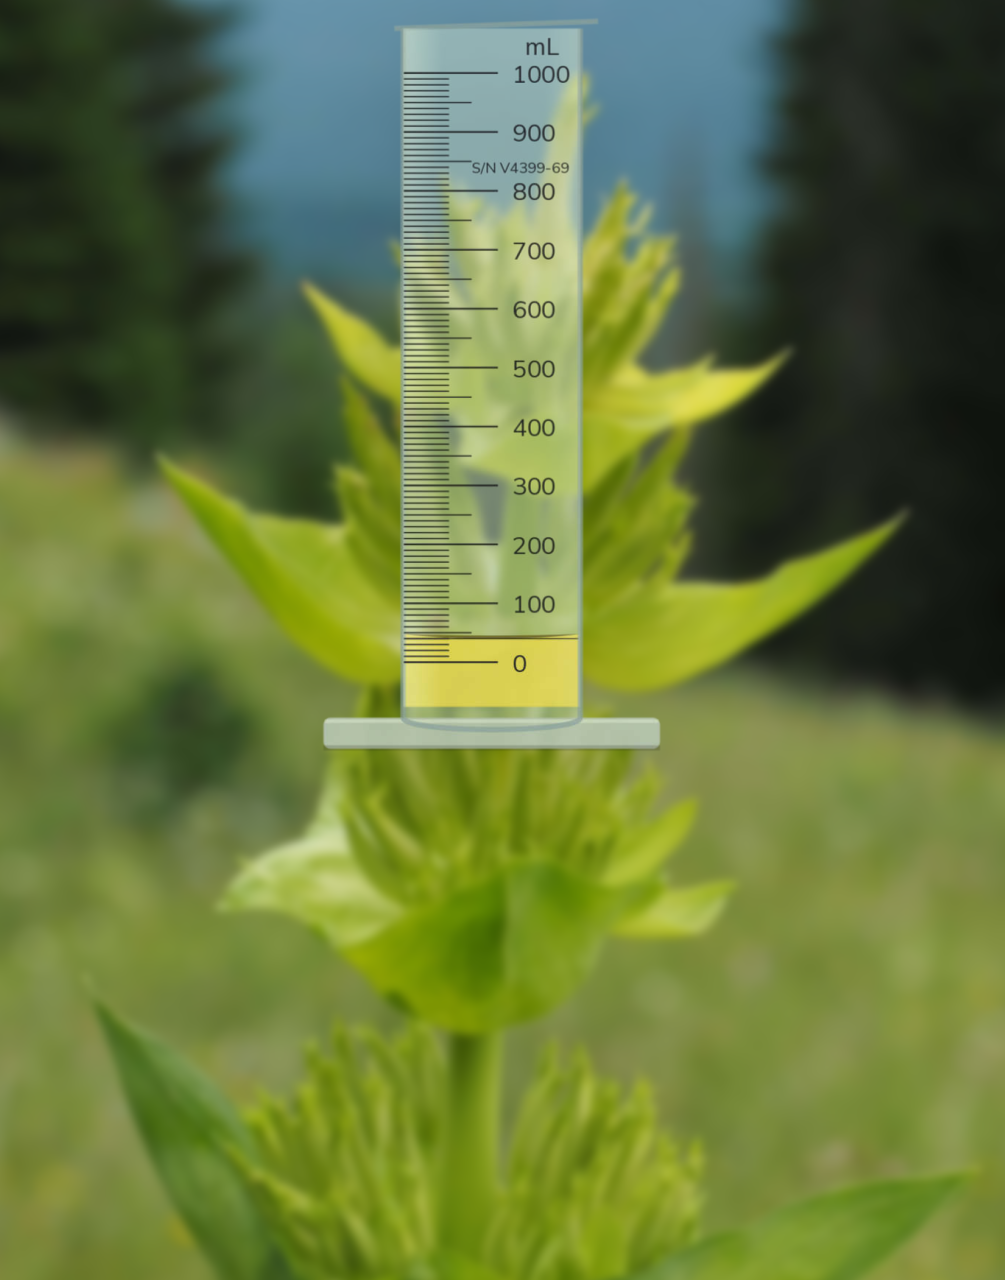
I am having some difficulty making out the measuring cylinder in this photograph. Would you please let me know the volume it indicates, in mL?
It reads 40 mL
